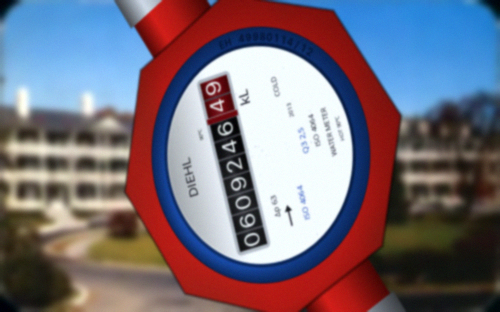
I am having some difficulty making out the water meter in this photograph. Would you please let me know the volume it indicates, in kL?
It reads 609246.49 kL
